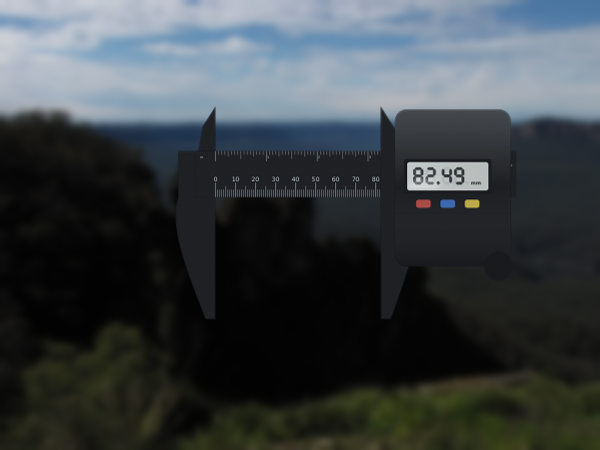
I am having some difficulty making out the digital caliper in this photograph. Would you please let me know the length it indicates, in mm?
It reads 82.49 mm
